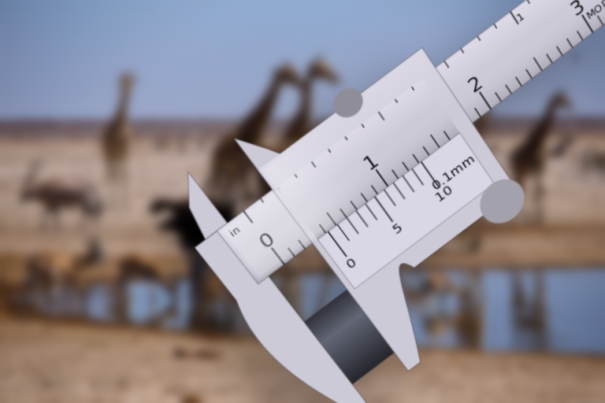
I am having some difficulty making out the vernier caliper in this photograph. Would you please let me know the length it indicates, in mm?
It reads 4.2 mm
